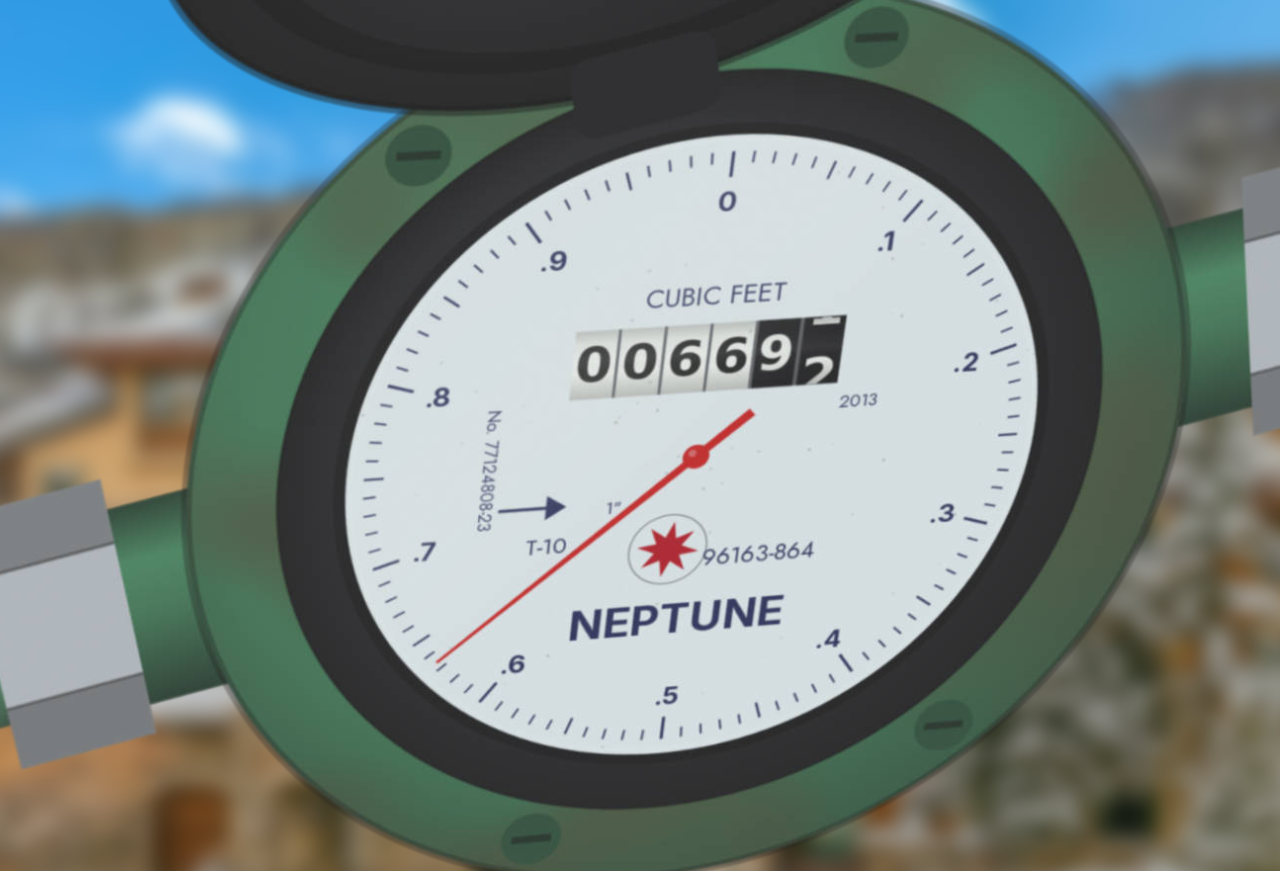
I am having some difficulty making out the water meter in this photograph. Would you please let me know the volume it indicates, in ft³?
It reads 6691.63 ft³
